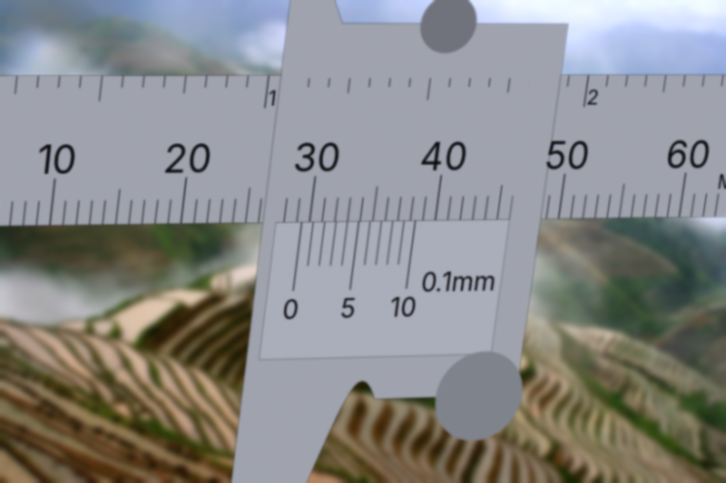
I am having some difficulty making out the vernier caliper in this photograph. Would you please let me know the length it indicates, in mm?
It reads 29.4 mm
